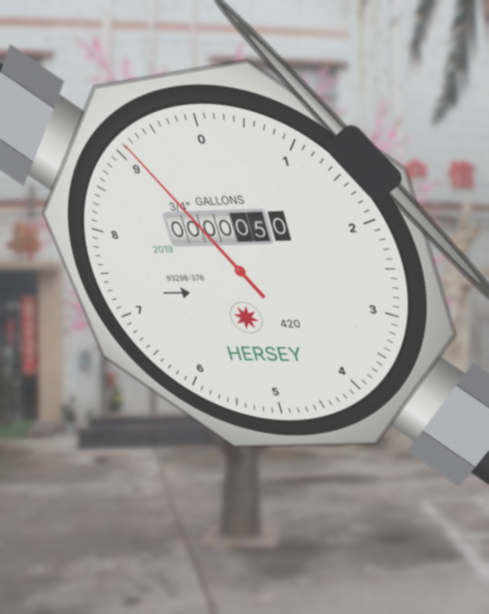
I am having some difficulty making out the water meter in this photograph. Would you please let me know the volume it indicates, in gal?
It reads 49.1 gal
